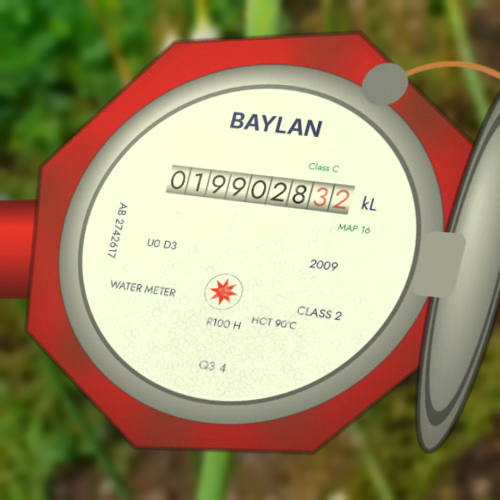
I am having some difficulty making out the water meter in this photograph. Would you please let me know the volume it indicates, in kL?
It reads 199028.32 kL
